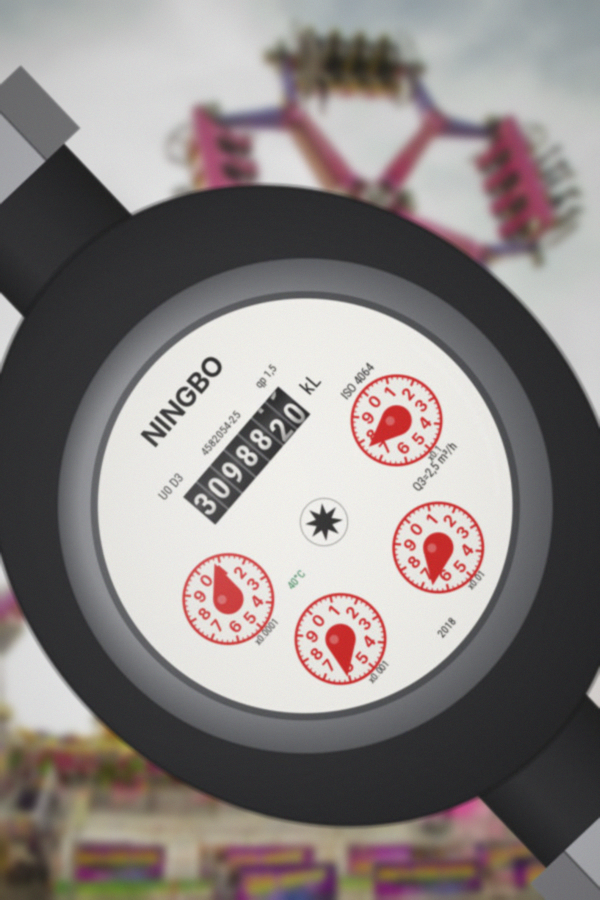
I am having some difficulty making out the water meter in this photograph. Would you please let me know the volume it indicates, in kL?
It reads 3098819.7660 kL
